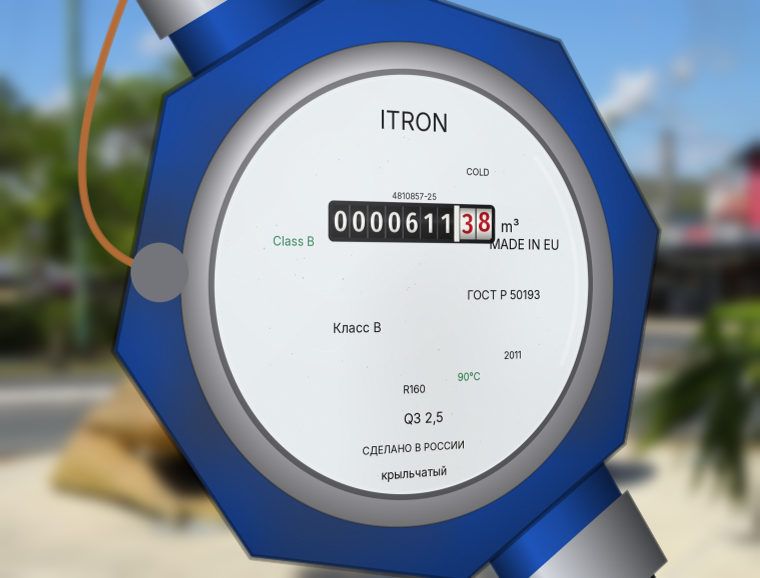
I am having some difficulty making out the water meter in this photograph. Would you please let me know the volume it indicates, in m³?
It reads 611.38 m³
